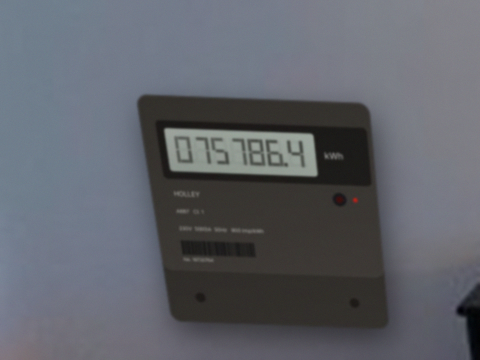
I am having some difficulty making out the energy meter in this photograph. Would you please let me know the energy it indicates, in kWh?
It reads 75786.4 kWh
